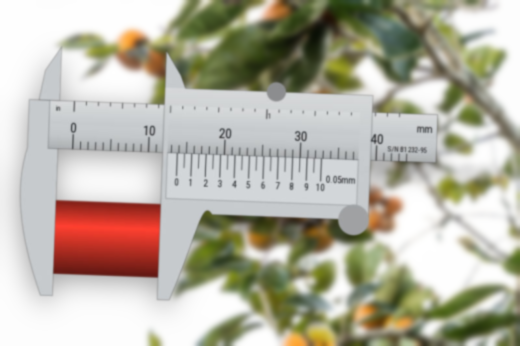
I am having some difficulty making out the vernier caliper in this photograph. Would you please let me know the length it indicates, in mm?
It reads 13.8 mm
